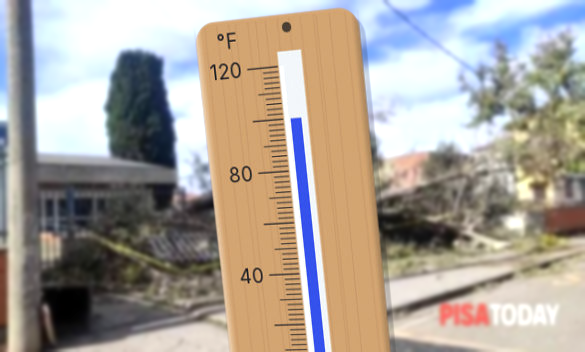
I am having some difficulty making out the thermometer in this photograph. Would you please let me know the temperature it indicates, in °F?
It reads 100 °F
